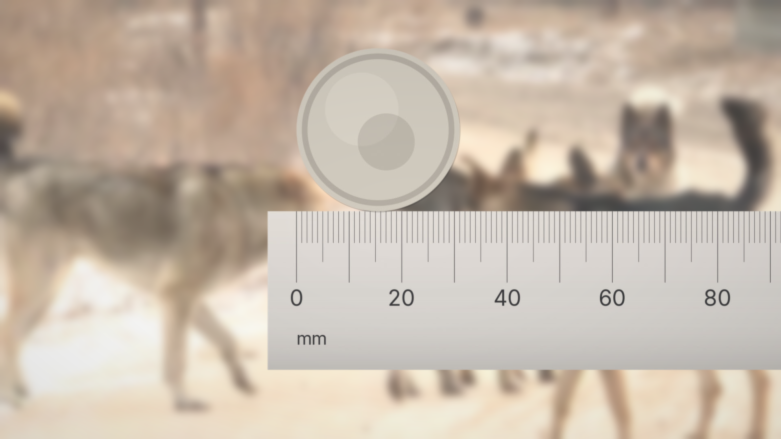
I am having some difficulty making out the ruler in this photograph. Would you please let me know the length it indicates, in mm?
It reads 31 mm
